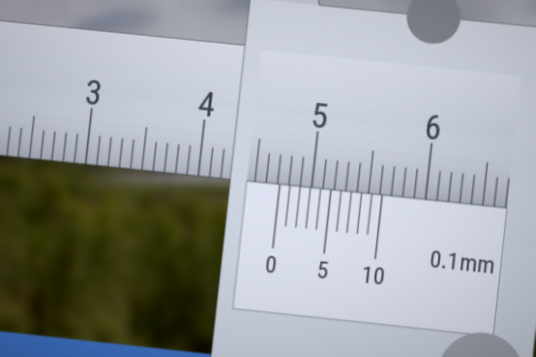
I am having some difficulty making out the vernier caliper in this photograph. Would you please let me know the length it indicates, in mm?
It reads 47.2 mm
